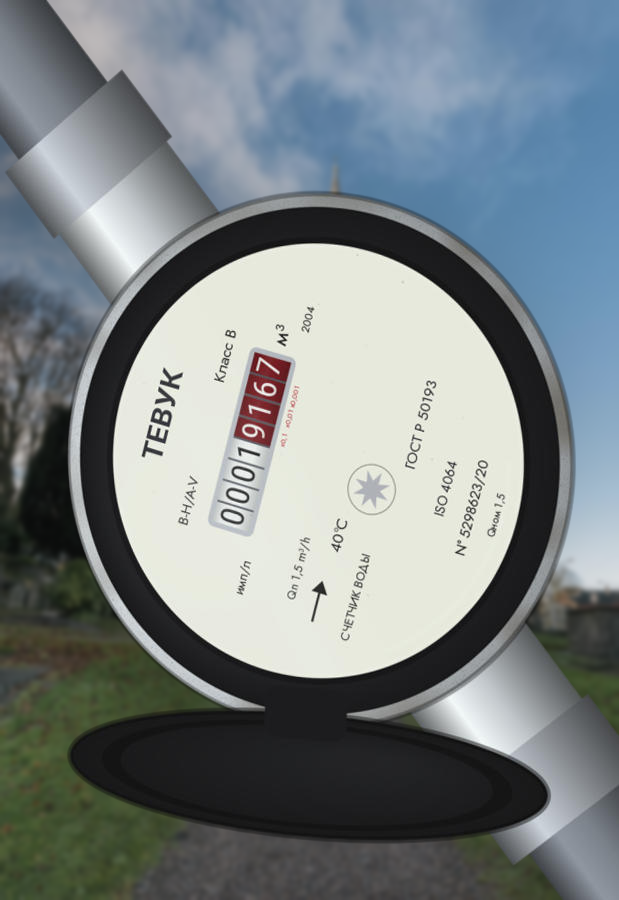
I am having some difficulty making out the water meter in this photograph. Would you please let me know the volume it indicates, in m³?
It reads 1.9167 m³
